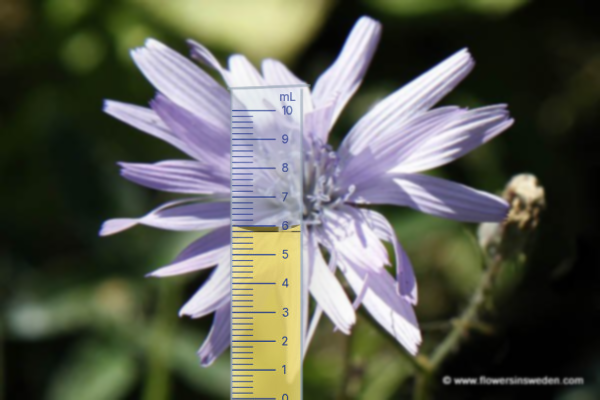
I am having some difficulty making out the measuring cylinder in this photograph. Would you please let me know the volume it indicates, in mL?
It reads 5.8 mL
